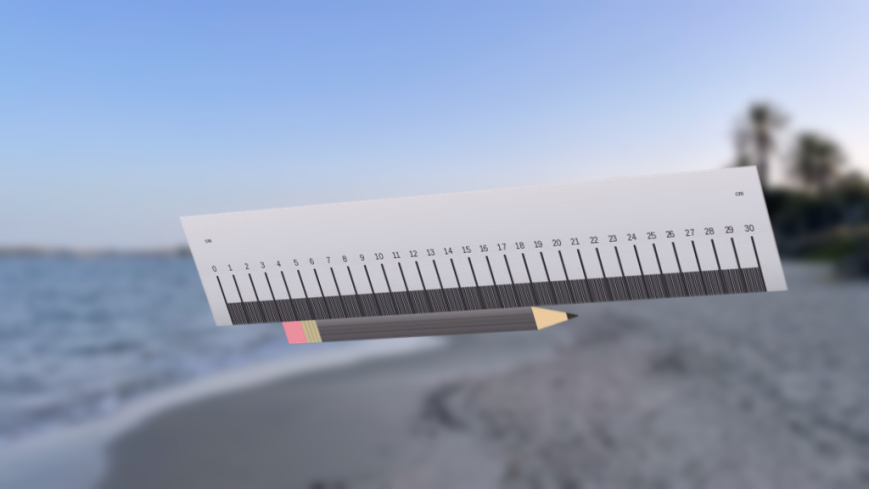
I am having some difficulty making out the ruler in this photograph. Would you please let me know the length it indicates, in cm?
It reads 17 cm
